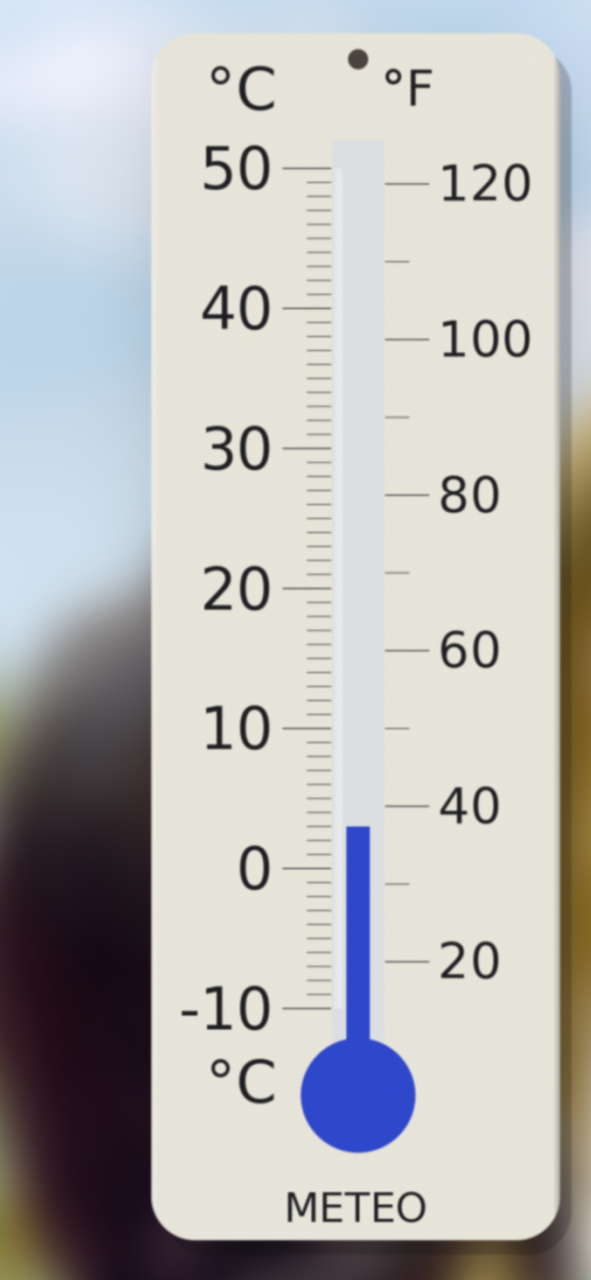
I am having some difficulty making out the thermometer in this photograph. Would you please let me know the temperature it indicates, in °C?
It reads 3 °C
